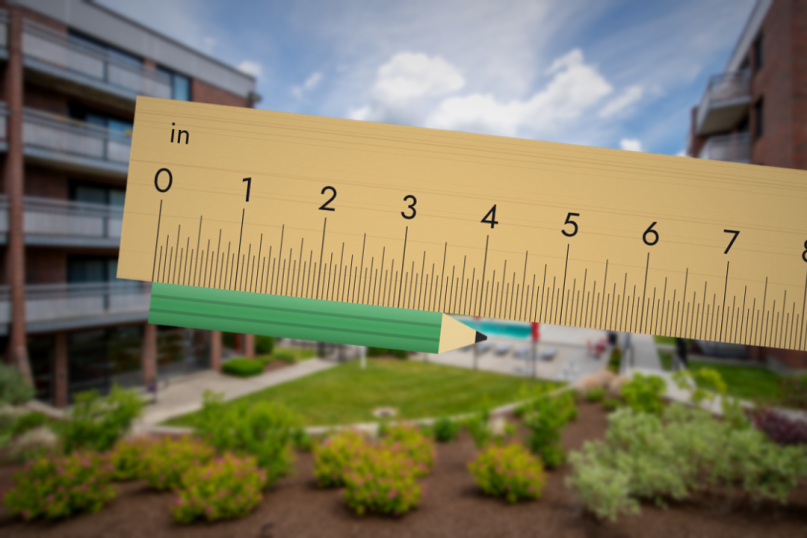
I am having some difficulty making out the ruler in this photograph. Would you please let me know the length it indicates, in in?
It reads 4.125 in
